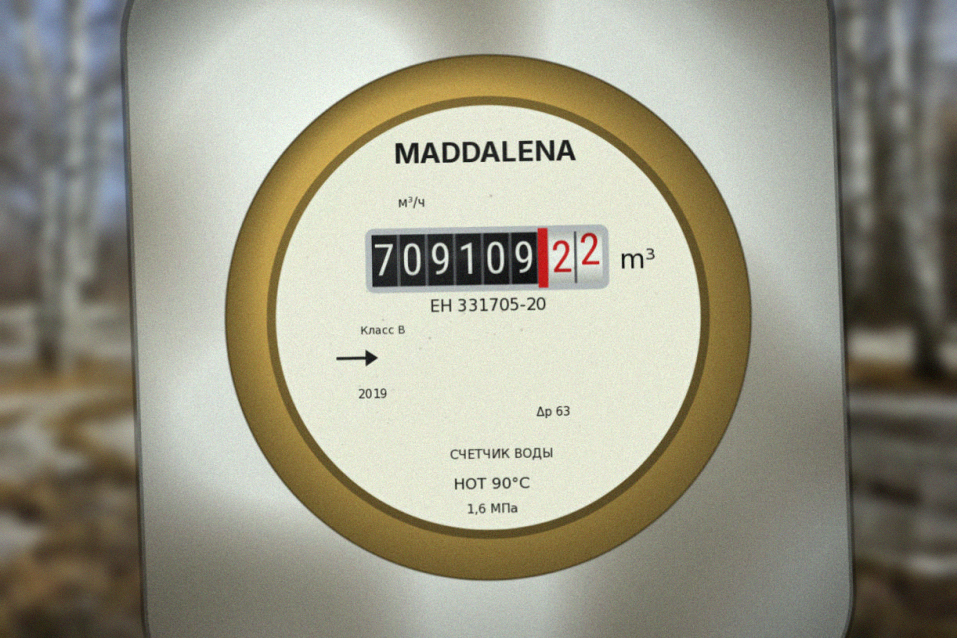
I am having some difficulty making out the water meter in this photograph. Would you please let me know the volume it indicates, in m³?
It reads 709109.22 m³
